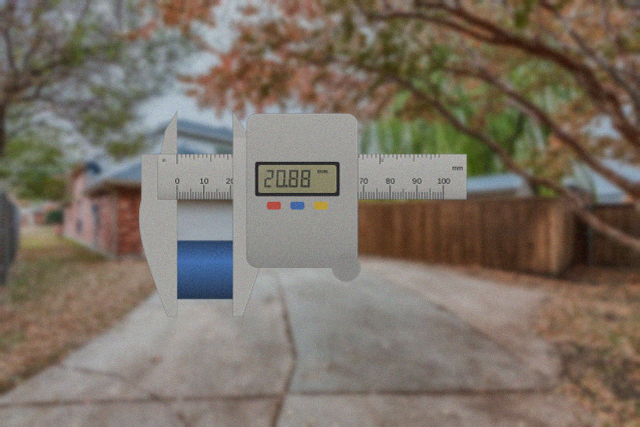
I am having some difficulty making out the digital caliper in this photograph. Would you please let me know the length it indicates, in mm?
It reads 20.88 mm
